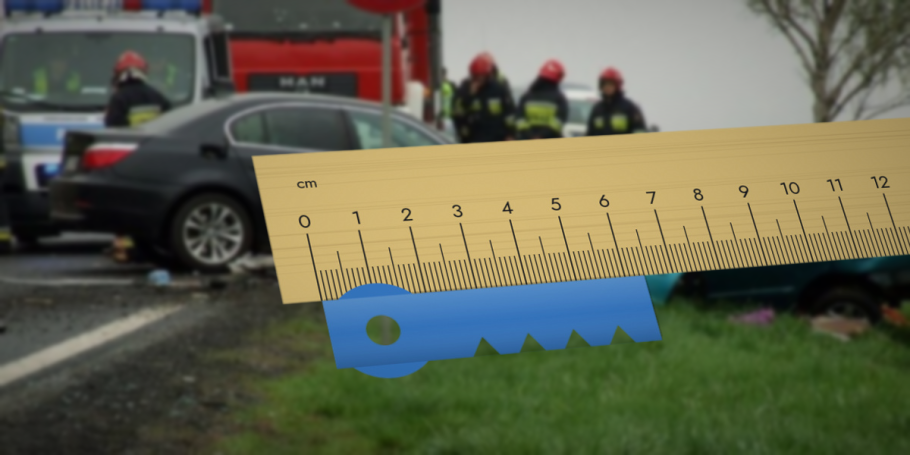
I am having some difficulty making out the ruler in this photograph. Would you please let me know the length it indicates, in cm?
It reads 6.4 cm
